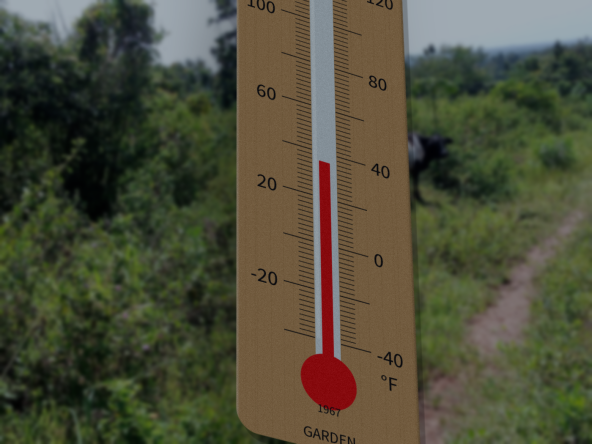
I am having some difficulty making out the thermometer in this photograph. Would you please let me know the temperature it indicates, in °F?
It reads 36 °F
